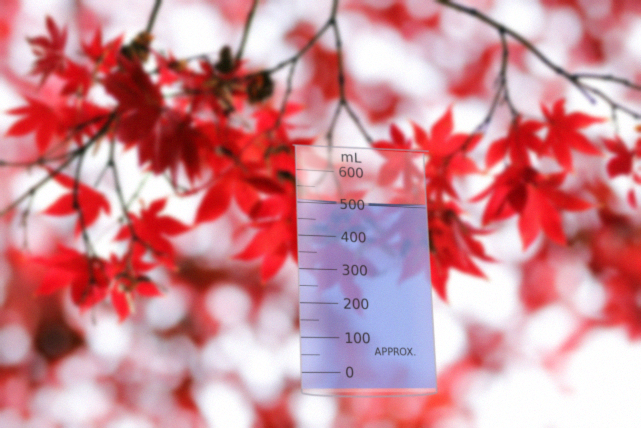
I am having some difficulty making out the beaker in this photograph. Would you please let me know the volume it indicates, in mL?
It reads 500 mL
